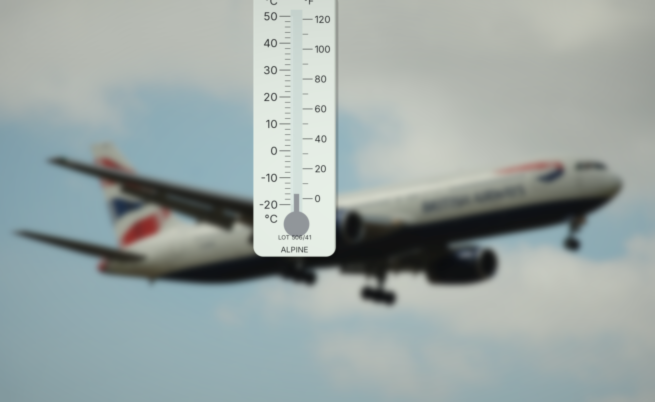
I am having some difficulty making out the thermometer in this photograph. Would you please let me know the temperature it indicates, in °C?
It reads -16 °C
